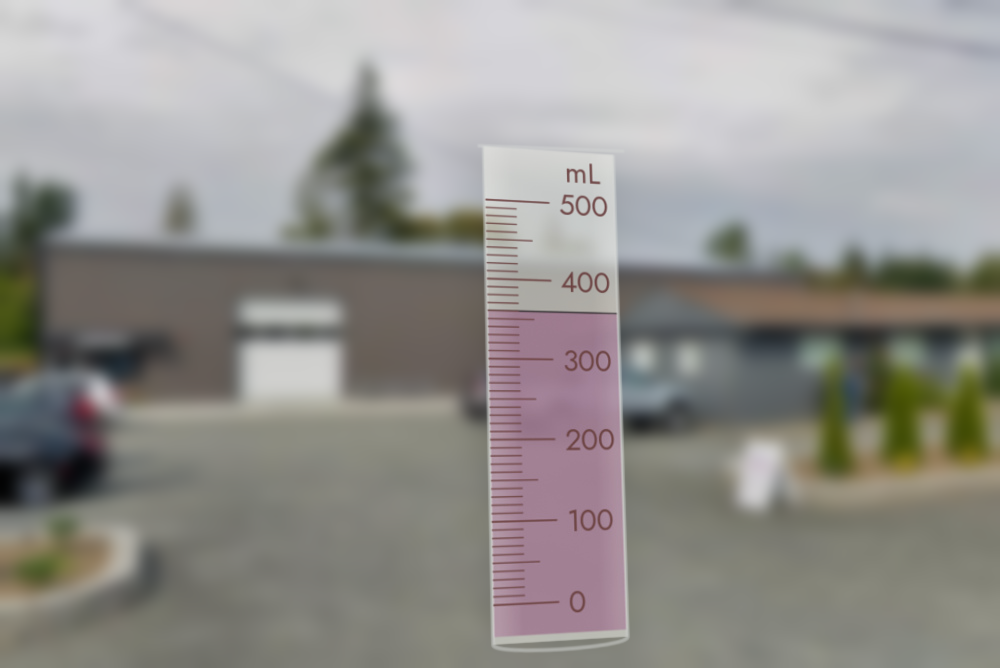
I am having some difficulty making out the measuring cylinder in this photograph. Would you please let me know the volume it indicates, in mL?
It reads 360 mL
